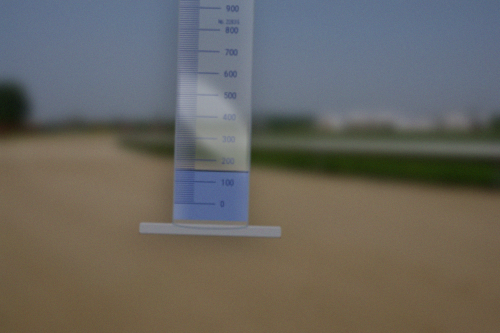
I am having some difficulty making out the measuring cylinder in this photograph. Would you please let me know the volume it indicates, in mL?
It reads 150 mL
